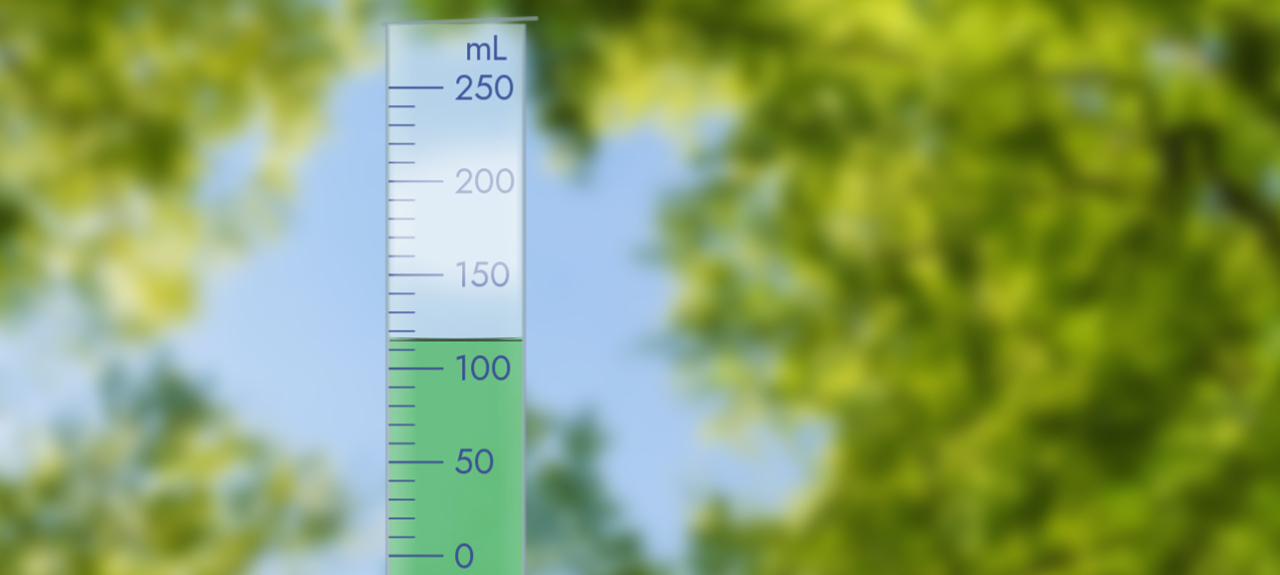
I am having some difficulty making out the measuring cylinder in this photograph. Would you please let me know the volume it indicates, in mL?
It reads 115 mL
